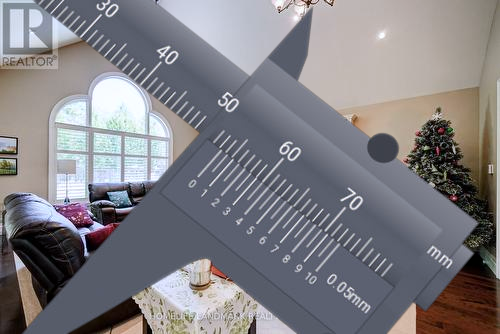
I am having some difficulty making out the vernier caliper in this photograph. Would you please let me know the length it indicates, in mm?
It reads 53.4 mm
